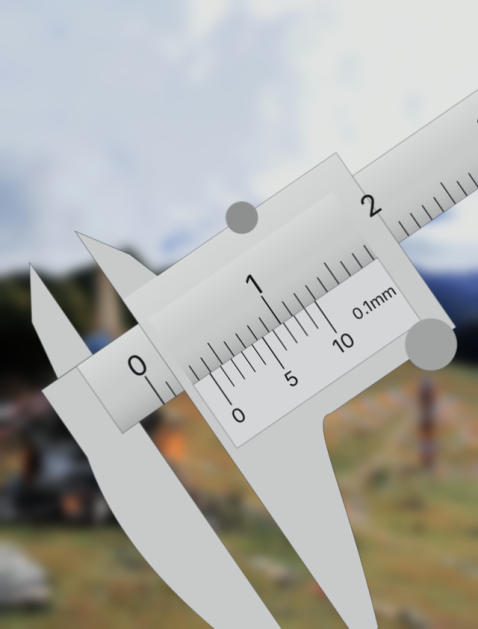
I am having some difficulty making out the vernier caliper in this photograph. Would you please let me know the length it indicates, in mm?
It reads 3.9 mm
